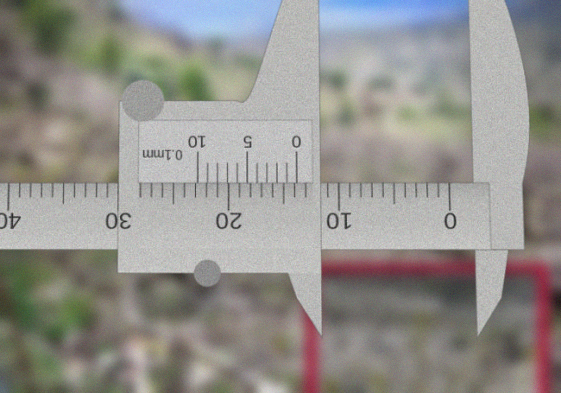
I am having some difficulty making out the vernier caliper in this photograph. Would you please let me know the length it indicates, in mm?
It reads 13.8 mm
